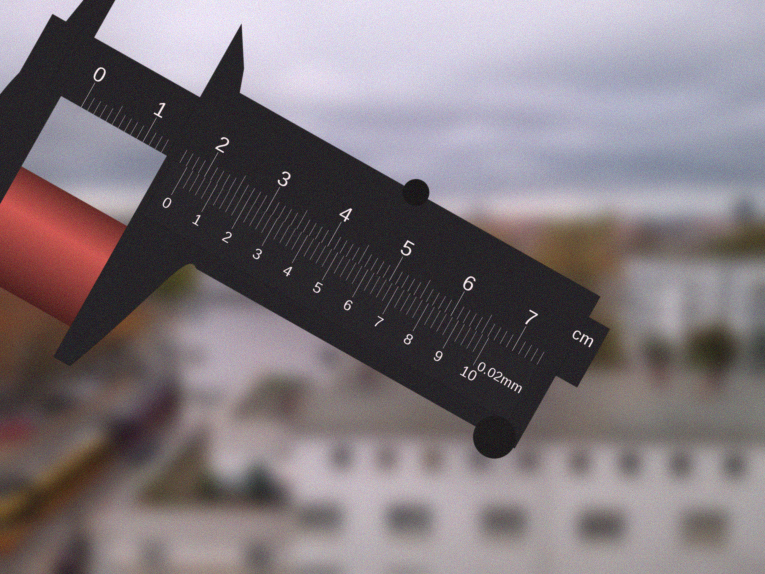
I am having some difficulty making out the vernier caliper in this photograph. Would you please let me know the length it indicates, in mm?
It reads 17.2 mm
